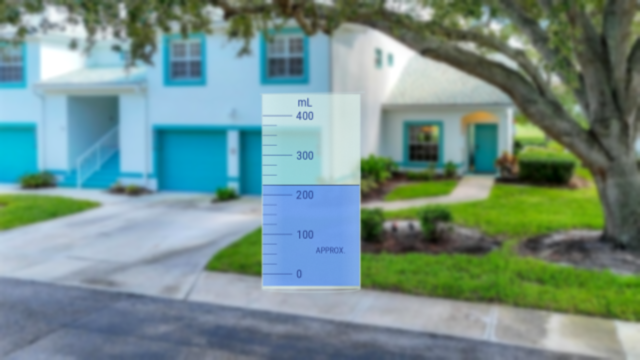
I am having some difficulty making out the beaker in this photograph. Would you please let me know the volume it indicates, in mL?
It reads 225 mL
